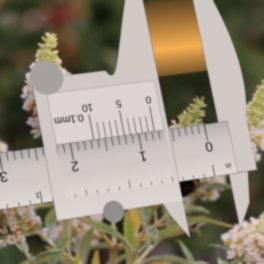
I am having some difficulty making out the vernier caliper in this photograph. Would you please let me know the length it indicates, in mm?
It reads 7.6 mm
